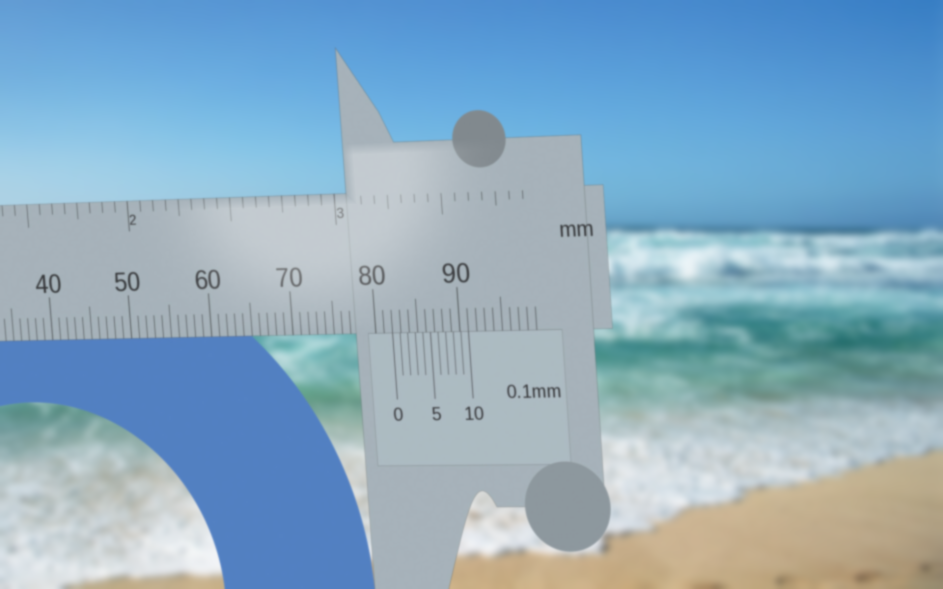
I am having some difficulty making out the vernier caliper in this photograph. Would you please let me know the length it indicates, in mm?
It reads 82.0 mm
